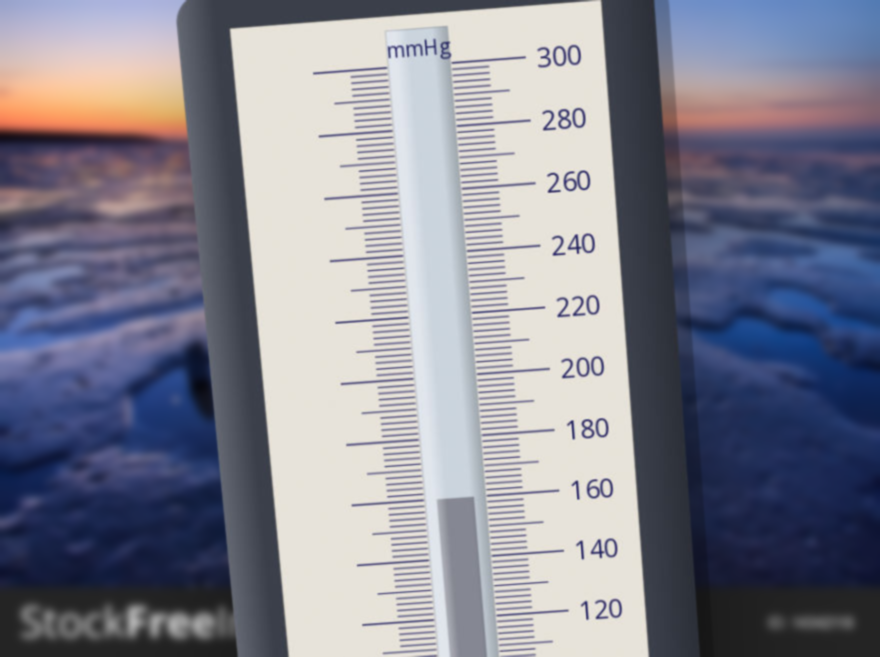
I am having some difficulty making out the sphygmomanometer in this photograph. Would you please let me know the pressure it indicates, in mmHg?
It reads 160 mmHg
